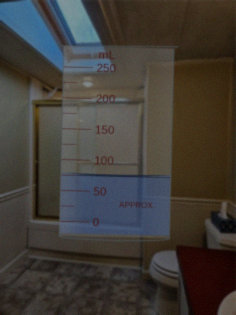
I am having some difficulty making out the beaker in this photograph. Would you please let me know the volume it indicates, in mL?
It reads 75 mL
